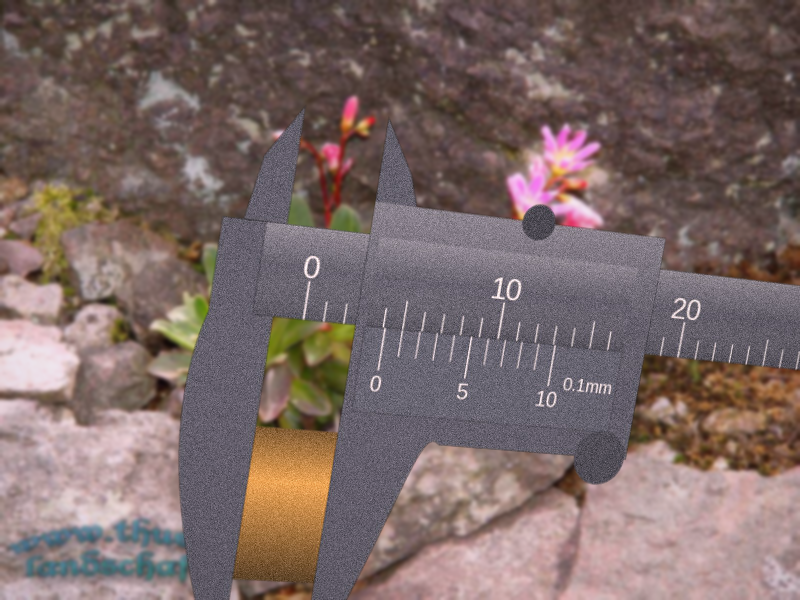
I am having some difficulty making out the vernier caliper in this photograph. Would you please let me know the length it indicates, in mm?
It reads 4.1 mm
